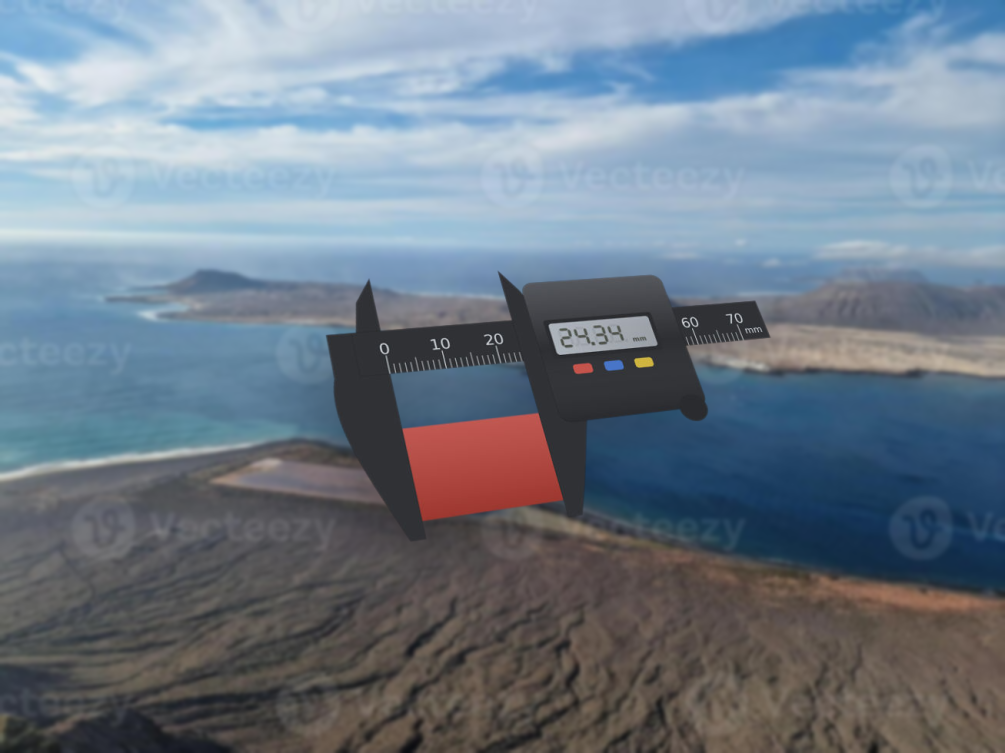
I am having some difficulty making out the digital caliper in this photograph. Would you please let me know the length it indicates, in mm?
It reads 24.34 mm
